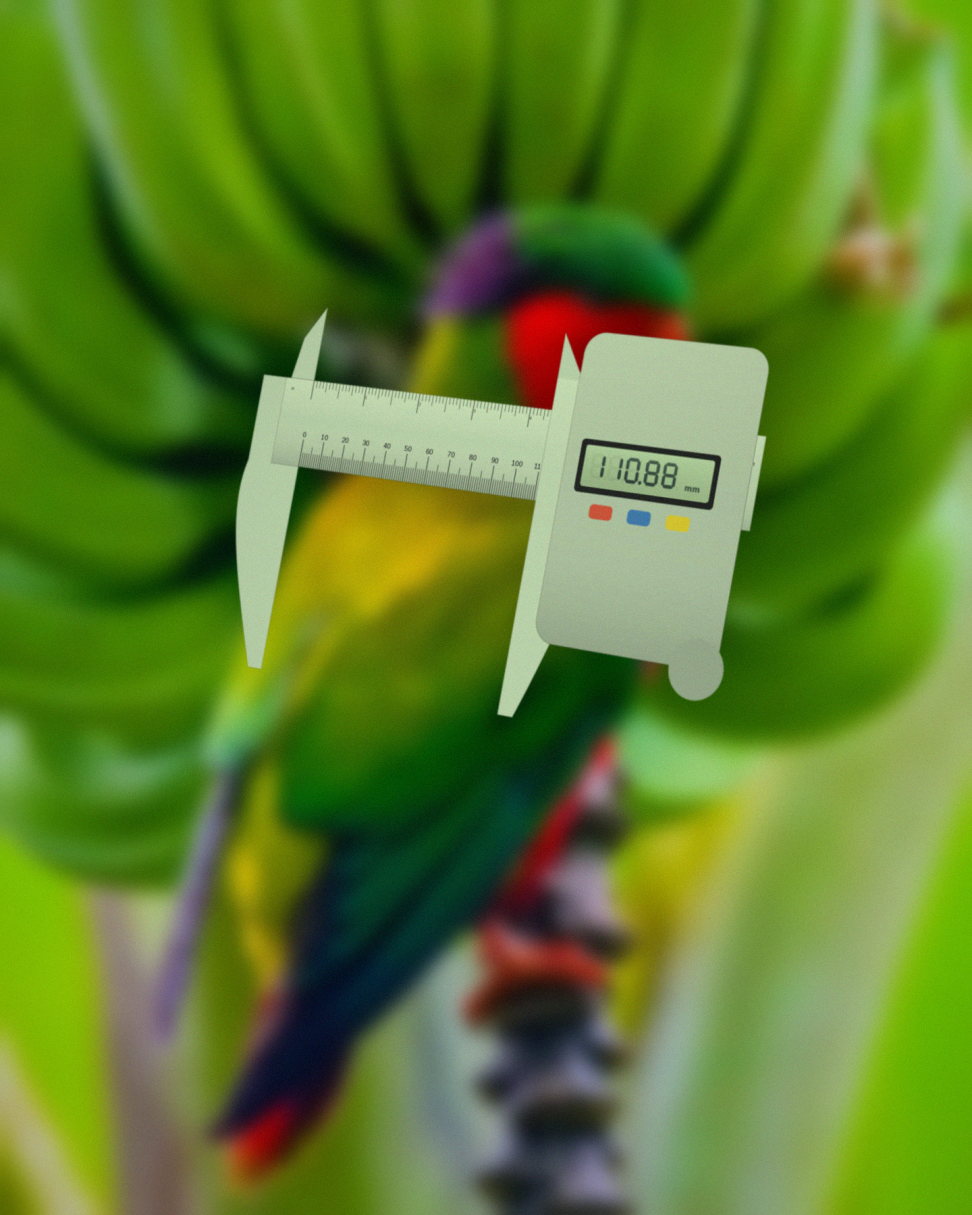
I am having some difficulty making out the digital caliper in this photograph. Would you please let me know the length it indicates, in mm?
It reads 110.88 mm
